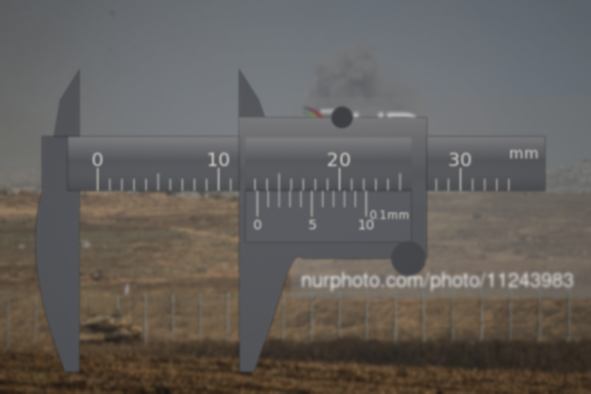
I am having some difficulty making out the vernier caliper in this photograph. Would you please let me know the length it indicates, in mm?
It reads 13.2 mm
